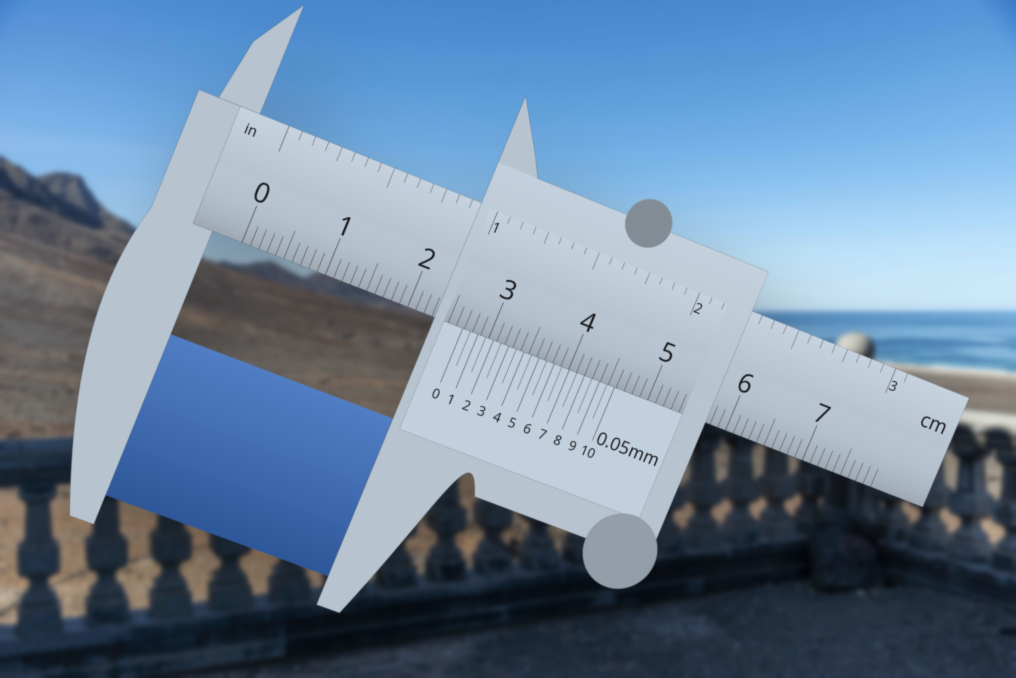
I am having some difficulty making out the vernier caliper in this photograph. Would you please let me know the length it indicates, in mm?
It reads 26.8 mm
